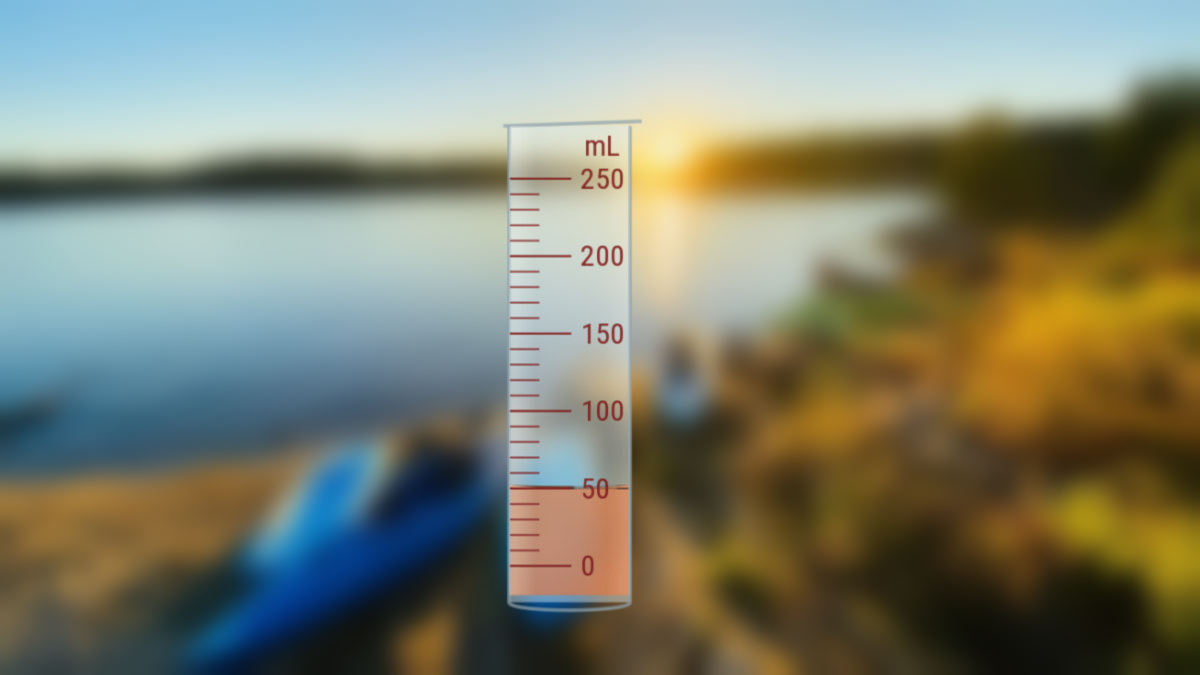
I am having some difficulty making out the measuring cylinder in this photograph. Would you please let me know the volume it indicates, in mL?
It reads 50 mL
